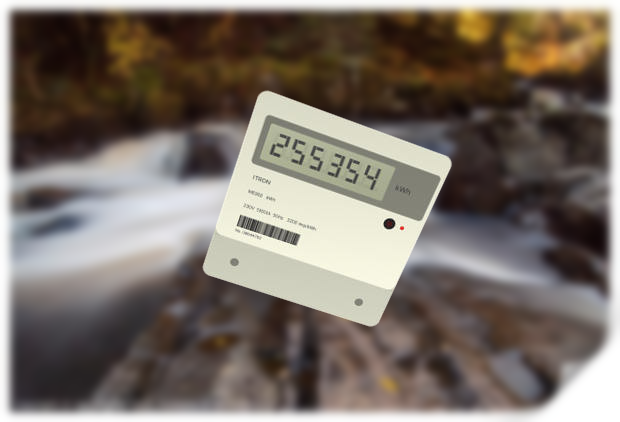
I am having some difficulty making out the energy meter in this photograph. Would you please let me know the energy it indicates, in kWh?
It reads 255354 kWh
